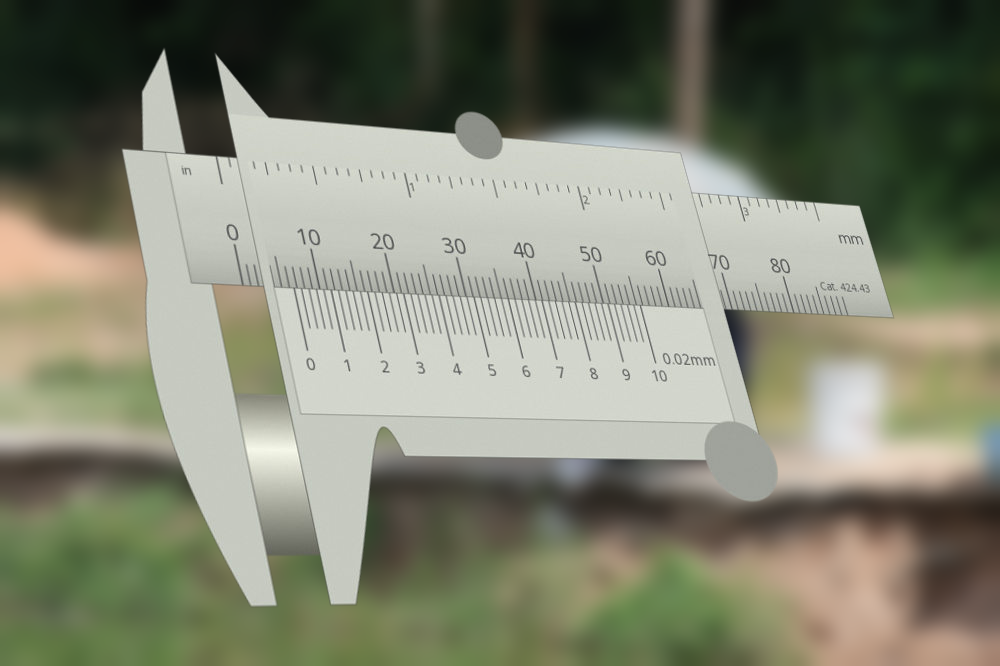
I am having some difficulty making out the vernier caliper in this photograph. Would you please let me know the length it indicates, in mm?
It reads 6.6 mm
